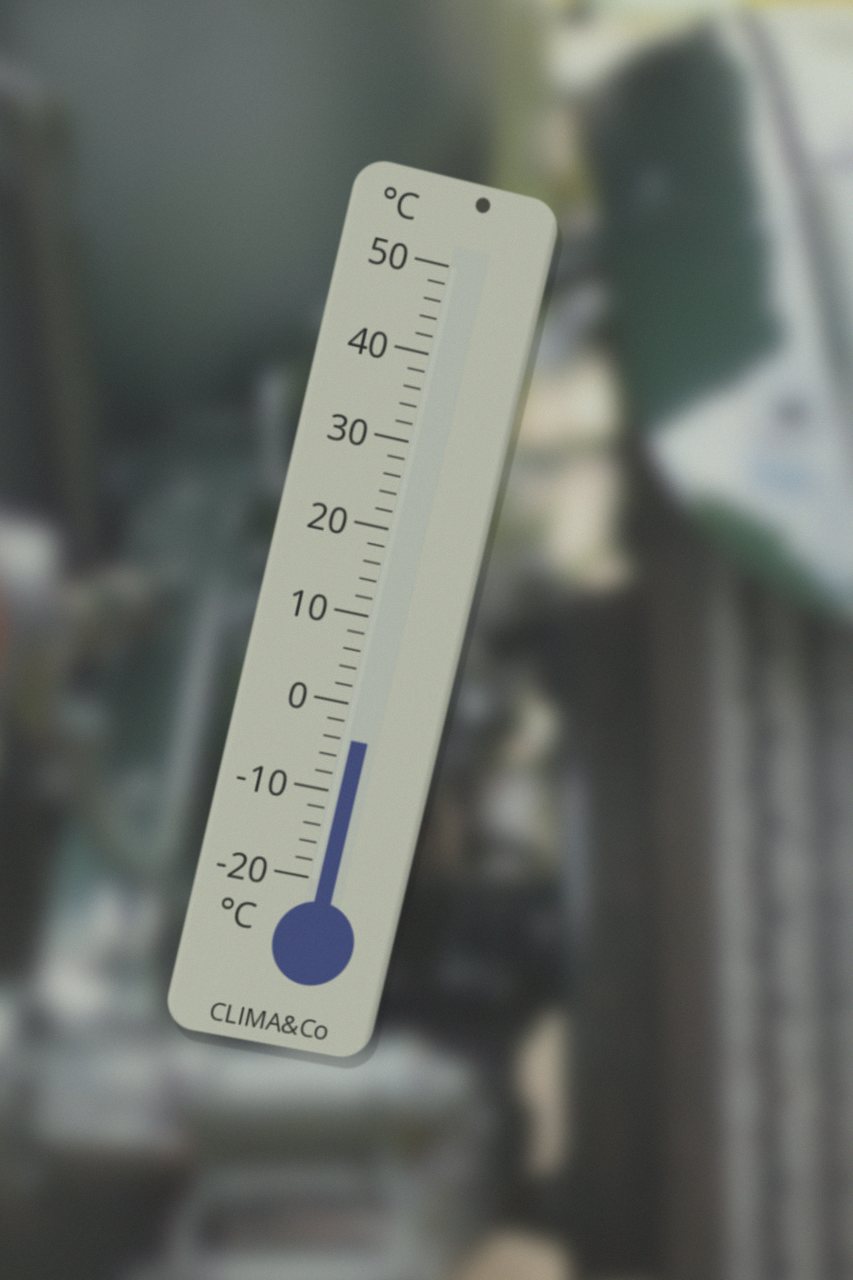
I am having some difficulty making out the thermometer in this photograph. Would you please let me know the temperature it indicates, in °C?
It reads -4 °C
